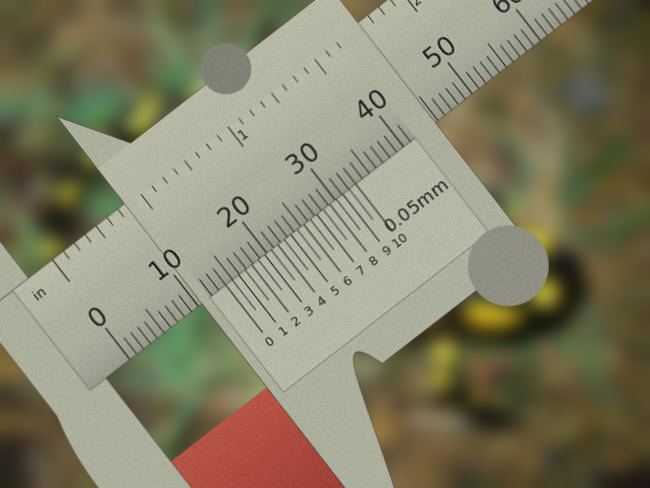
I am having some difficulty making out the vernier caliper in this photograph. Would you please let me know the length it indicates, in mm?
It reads 14.0 mm
